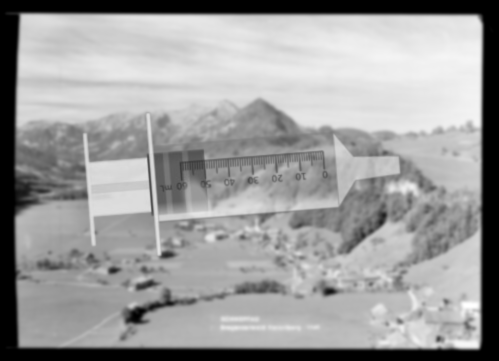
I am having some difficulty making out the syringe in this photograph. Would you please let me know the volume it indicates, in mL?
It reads 50 mL
